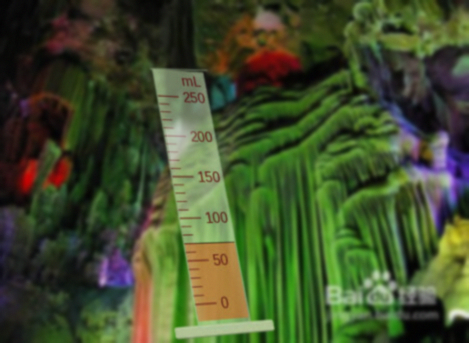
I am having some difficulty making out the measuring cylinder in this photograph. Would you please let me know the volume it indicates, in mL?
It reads 70 mL
